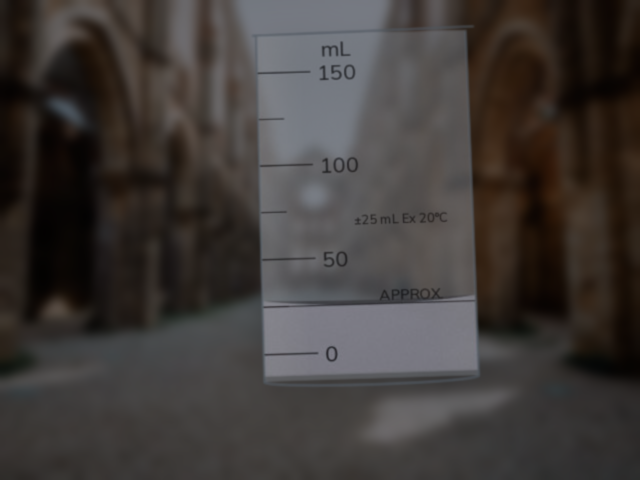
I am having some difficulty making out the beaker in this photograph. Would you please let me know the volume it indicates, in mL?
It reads 25 mL
